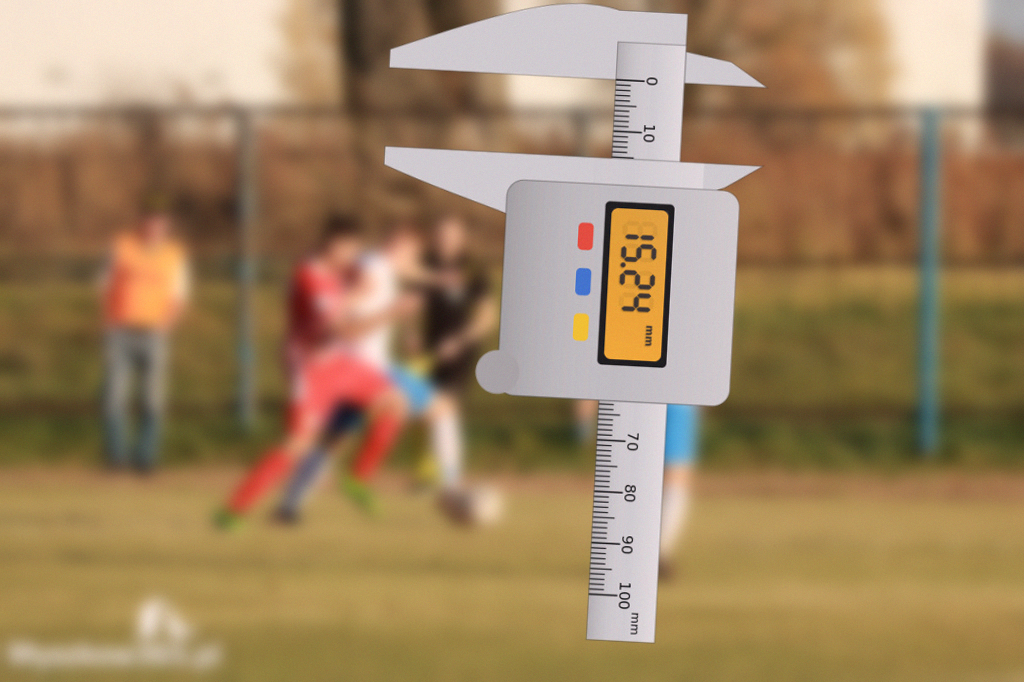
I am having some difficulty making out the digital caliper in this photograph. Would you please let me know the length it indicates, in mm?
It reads 15.24 mm
